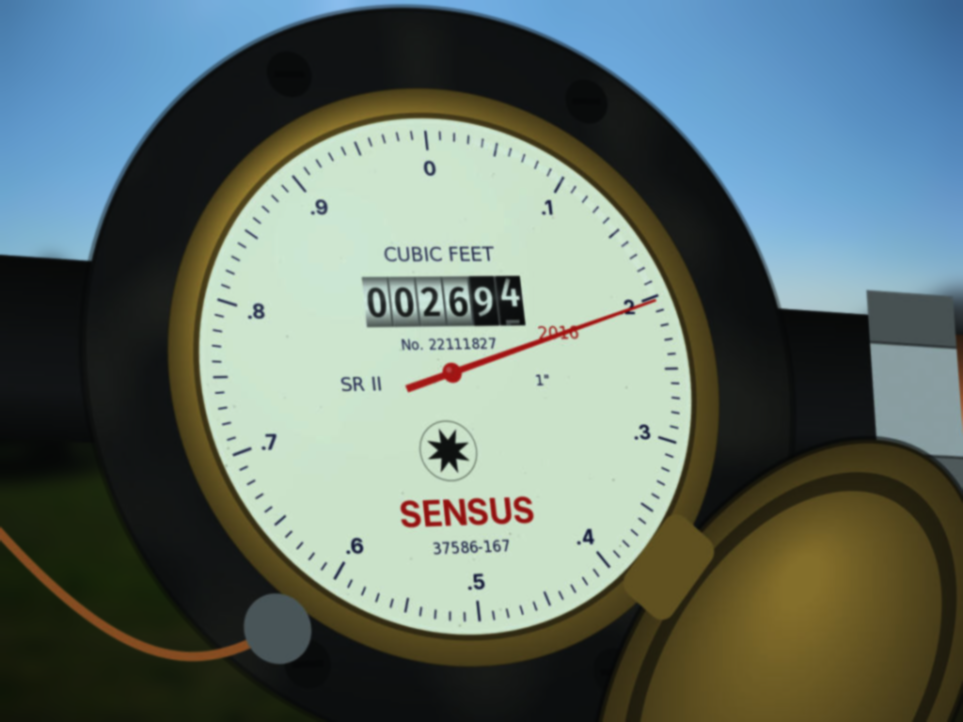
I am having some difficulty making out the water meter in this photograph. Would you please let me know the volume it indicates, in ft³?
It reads 2694.20 ft³
